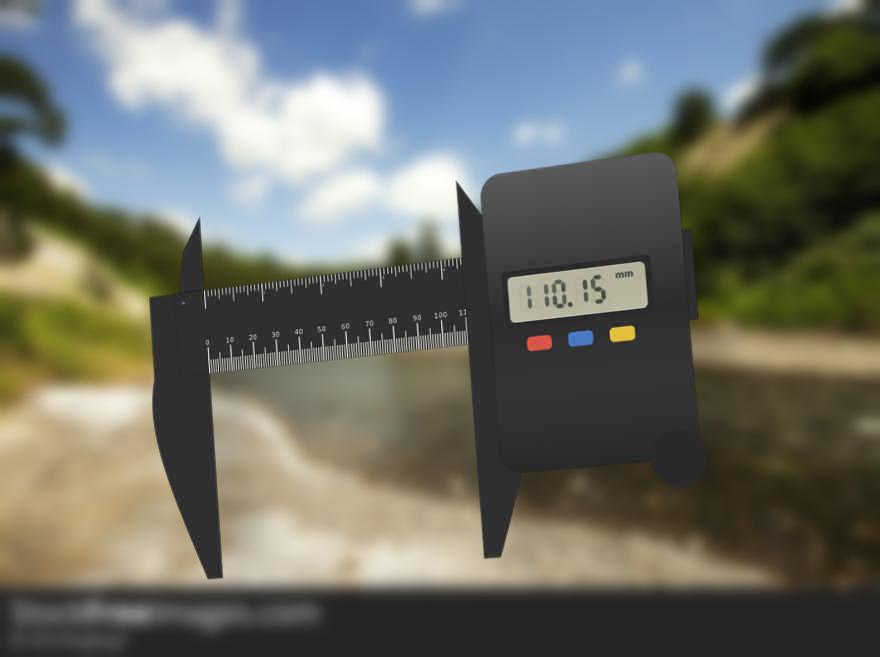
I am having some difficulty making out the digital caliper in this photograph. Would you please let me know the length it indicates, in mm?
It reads 110.15 mm
